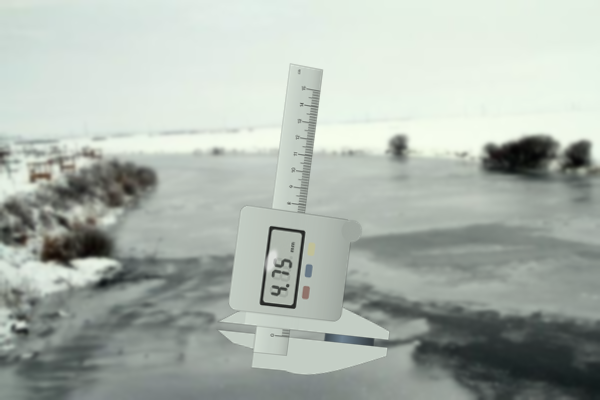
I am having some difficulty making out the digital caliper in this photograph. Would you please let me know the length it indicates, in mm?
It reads 4.75 mm
